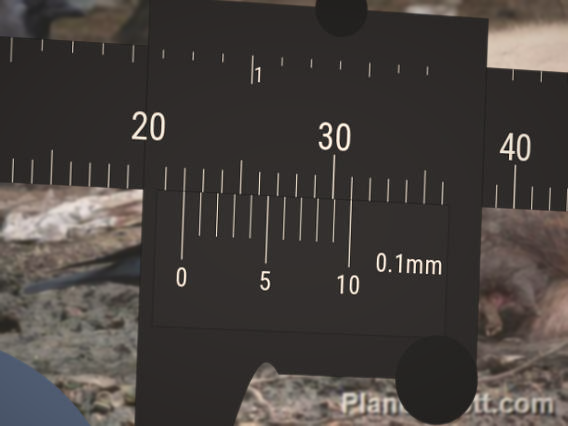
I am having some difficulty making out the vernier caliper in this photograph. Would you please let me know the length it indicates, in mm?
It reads 22.0 mm
